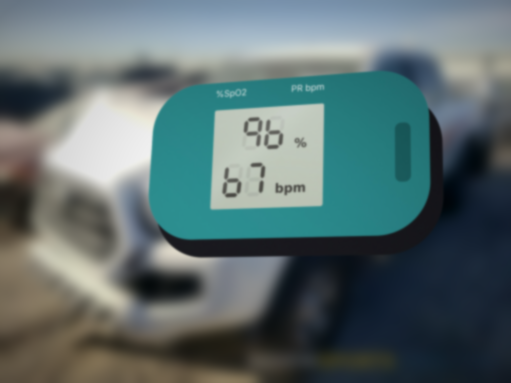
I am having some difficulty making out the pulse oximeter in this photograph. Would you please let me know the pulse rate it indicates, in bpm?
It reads 67 bpm
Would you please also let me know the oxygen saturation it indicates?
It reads 96 %
